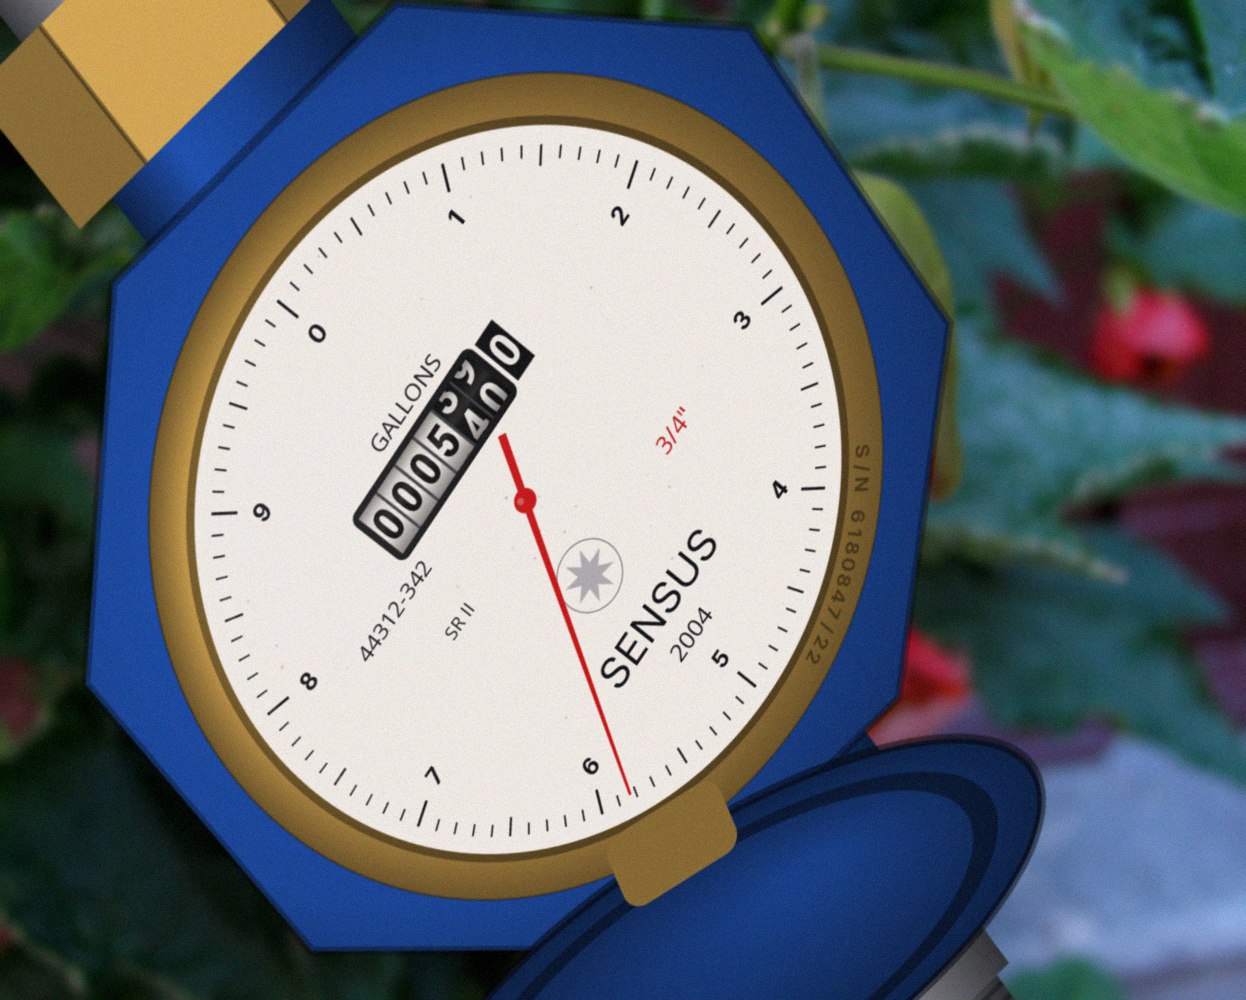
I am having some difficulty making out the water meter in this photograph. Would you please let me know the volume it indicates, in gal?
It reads 5395.8 gal
